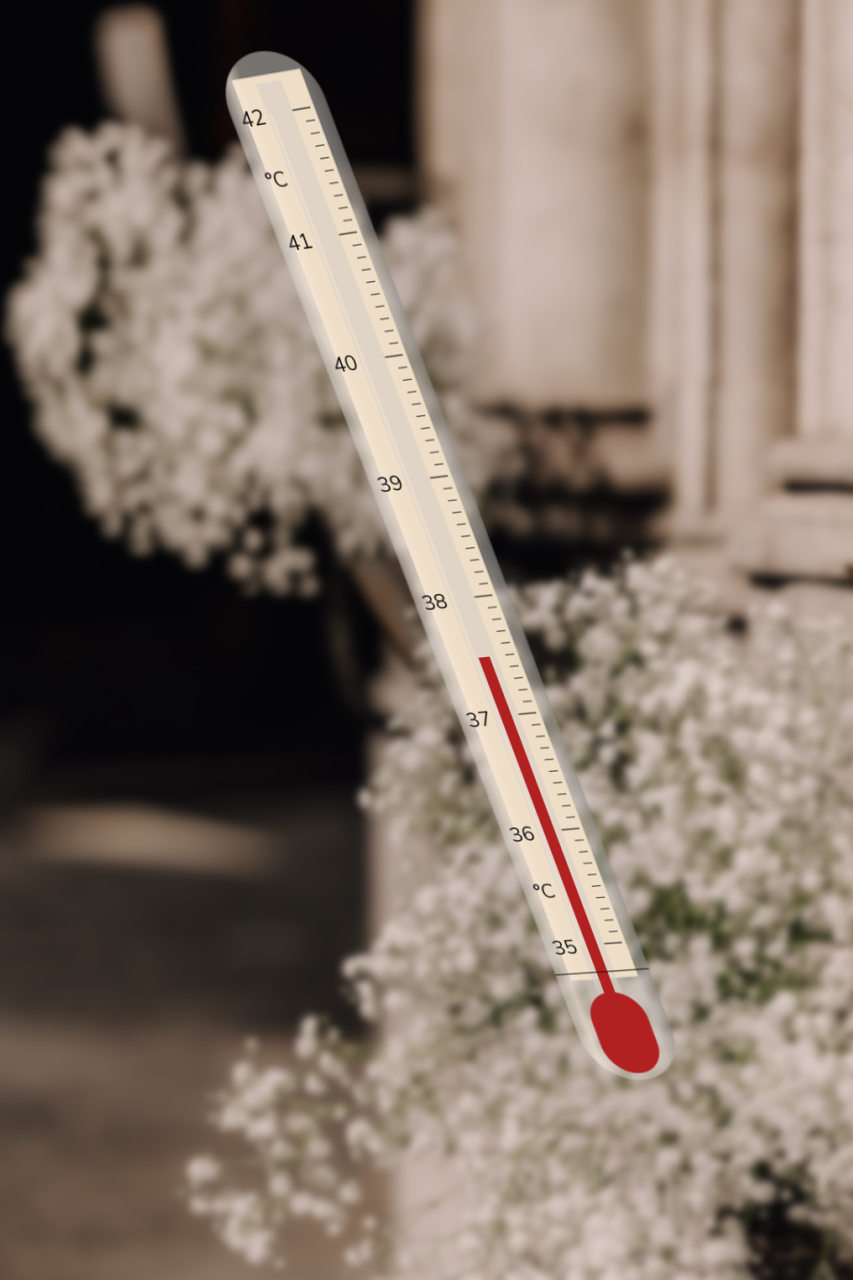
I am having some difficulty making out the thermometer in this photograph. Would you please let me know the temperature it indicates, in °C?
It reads 37.5 °C
